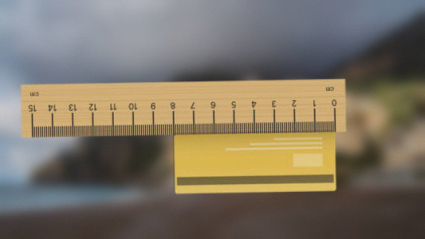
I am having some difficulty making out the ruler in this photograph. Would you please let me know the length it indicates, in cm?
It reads 8 cm
